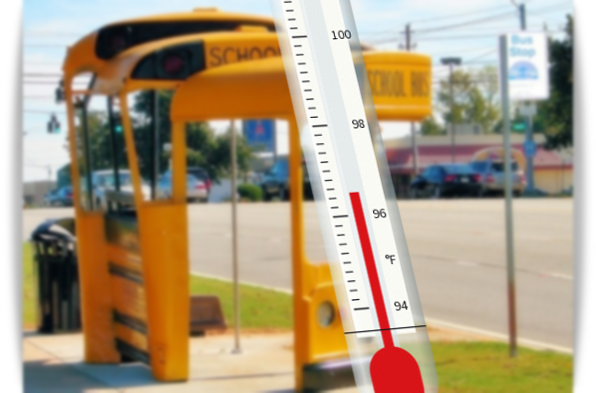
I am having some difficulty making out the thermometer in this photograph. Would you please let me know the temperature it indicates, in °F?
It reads 96.5 °F
